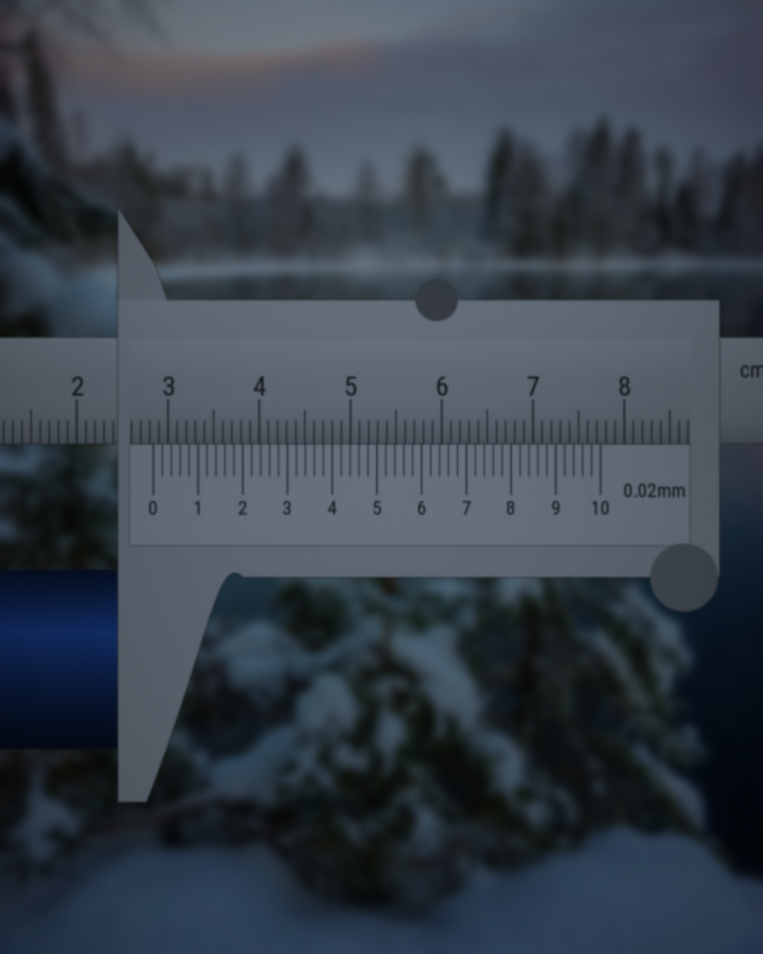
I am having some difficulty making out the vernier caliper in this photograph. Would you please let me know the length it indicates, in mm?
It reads 28.4 mm
